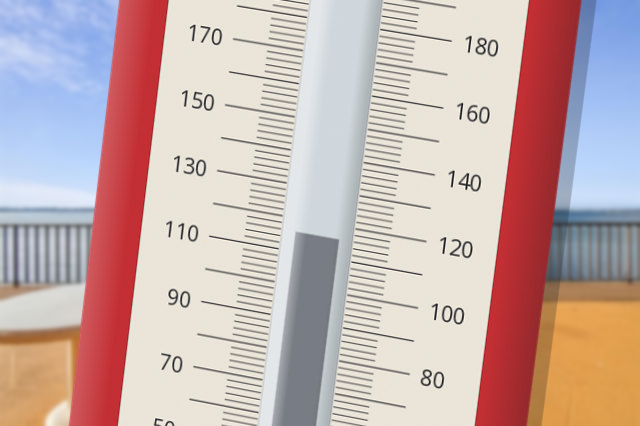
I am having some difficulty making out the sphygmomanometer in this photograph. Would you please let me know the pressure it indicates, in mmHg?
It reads 116 mmHg
